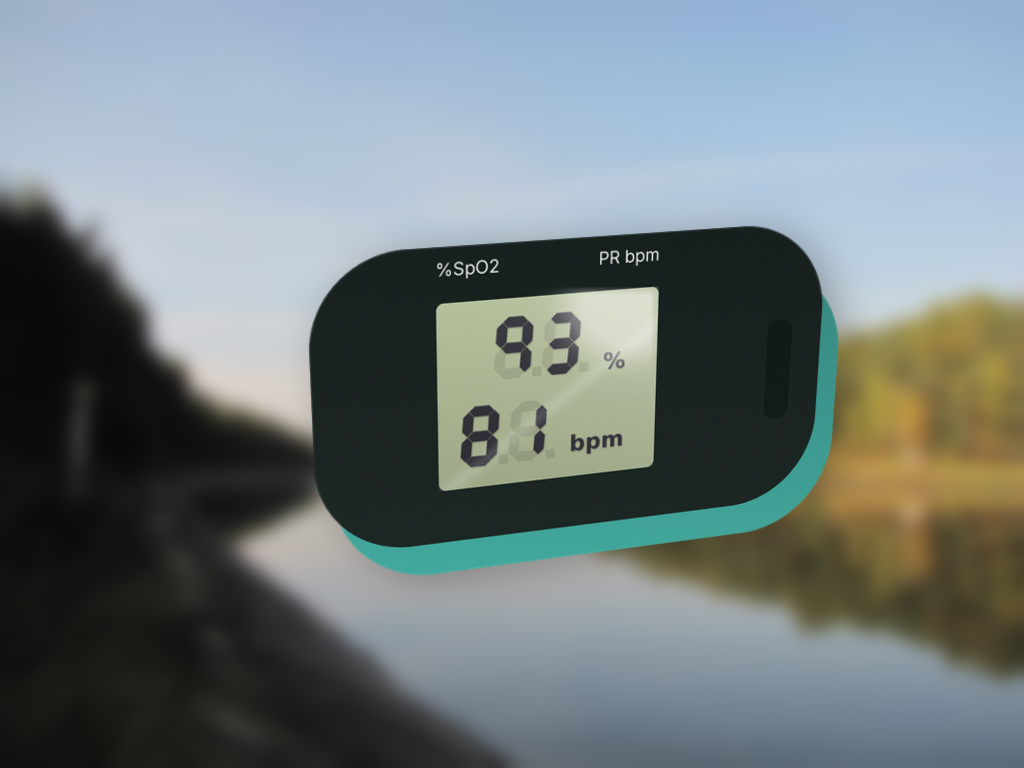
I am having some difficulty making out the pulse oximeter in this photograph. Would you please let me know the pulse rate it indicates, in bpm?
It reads 81 bpm
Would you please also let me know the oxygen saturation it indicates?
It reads 93 %
